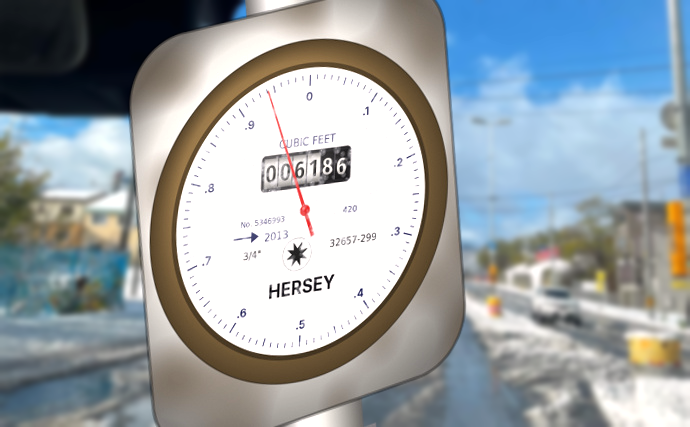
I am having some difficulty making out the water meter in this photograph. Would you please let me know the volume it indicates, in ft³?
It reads 6185.94 ft³
